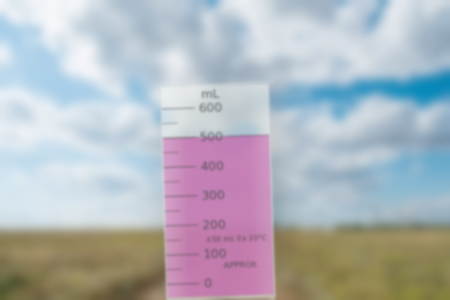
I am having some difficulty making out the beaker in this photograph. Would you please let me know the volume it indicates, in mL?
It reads 500 mL
